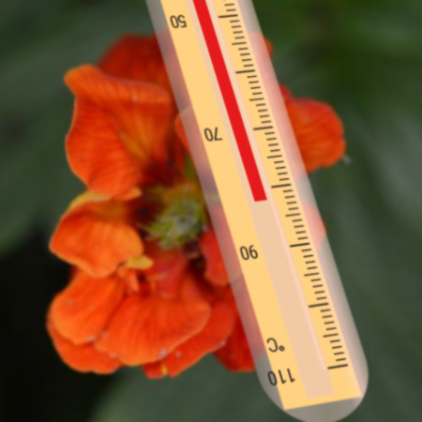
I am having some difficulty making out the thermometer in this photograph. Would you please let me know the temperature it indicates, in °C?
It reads 82 °C
